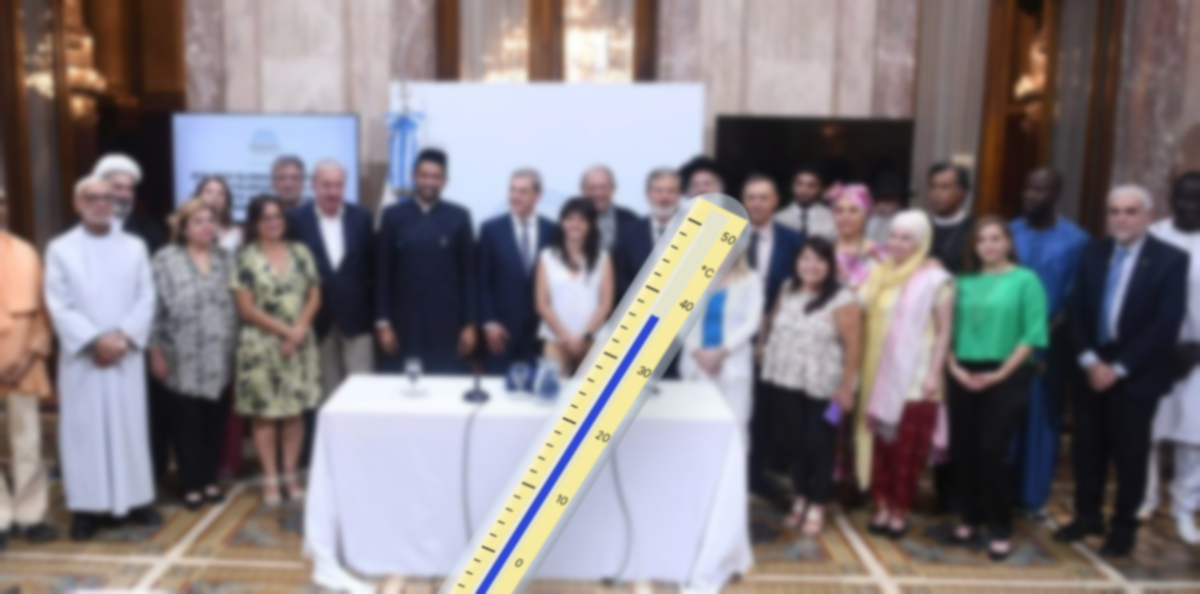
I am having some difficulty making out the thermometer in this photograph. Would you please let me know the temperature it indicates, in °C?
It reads 37 °C
